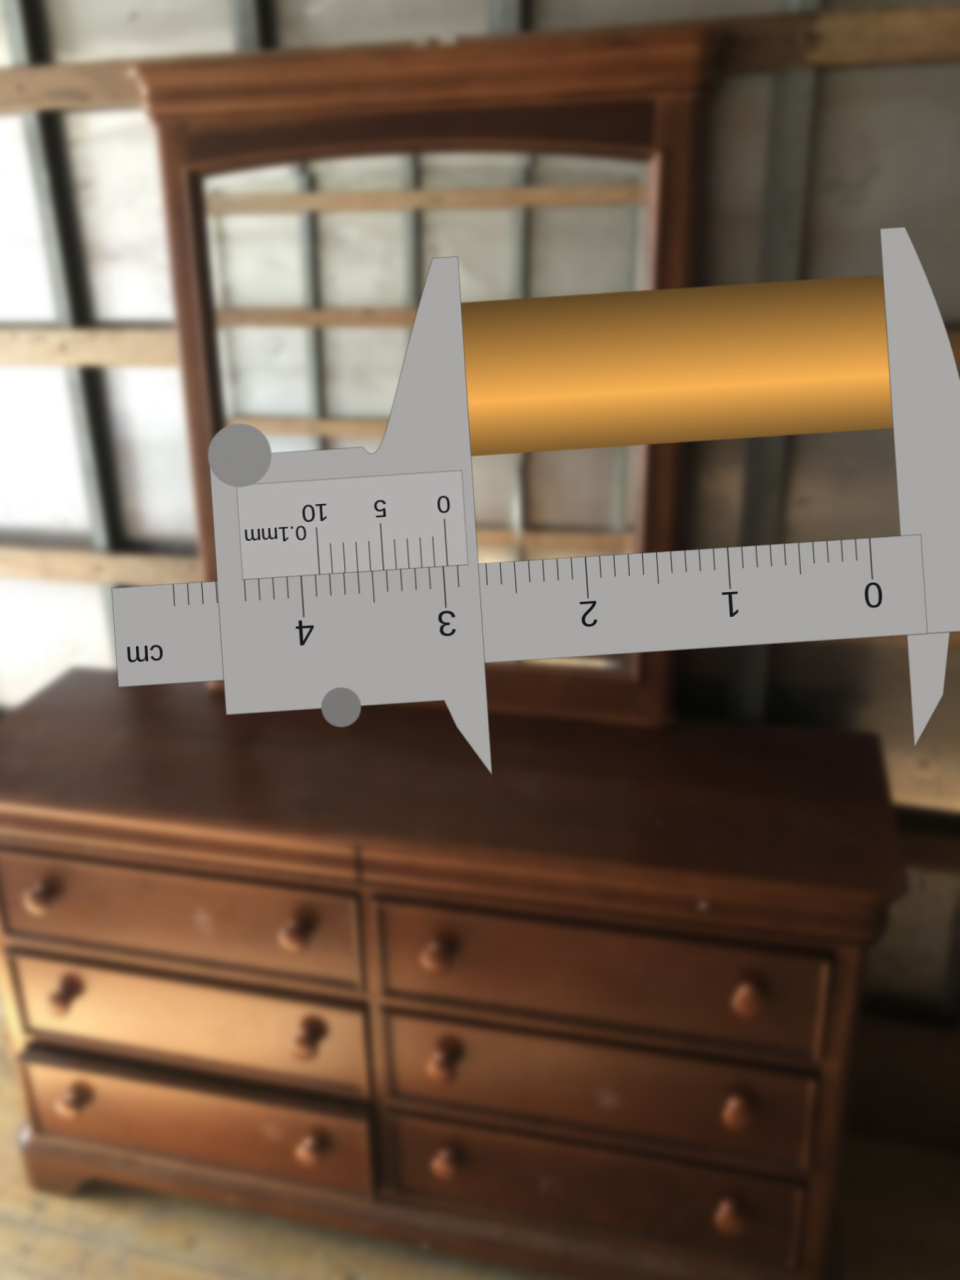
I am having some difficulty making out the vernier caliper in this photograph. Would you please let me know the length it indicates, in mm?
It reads 29.7 mm
